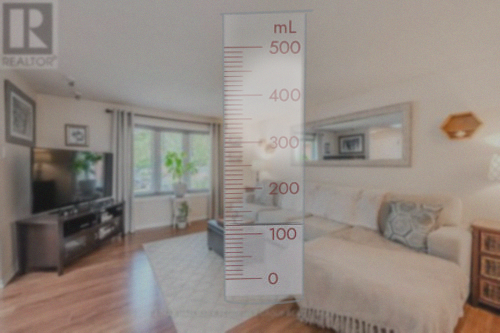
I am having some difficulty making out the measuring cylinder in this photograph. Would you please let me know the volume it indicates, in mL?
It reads 120 mL
